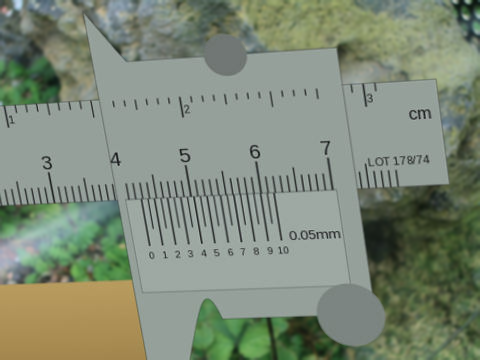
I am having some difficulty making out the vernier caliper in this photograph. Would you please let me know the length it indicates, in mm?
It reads 42.8 mm
